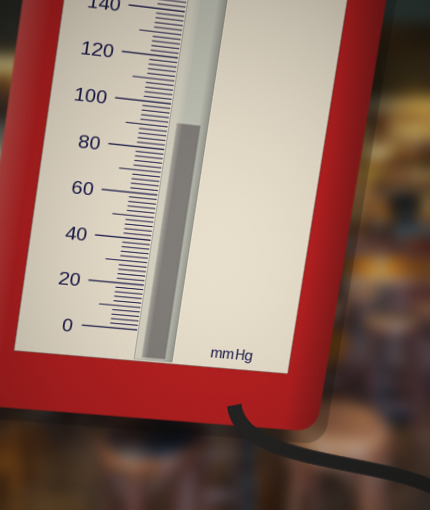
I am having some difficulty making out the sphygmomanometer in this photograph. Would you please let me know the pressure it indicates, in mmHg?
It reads 92 mmHg
